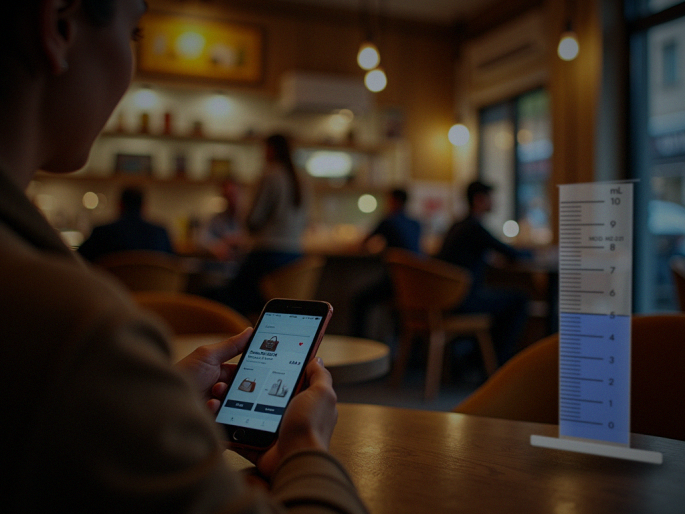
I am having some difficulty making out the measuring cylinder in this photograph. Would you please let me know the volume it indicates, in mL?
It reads 5 mL
